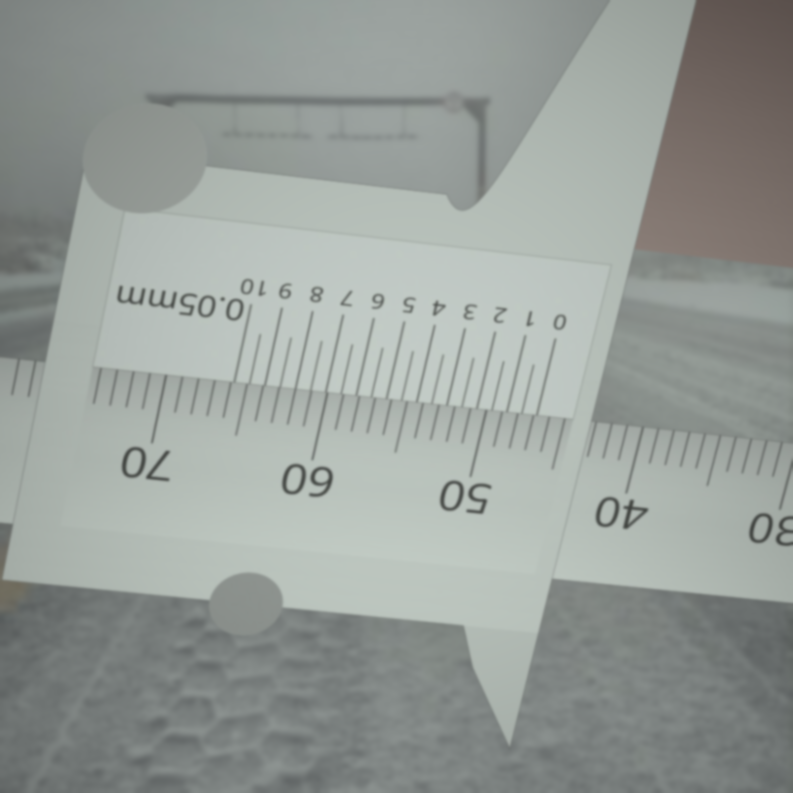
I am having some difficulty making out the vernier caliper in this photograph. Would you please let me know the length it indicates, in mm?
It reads 46.8 mm
